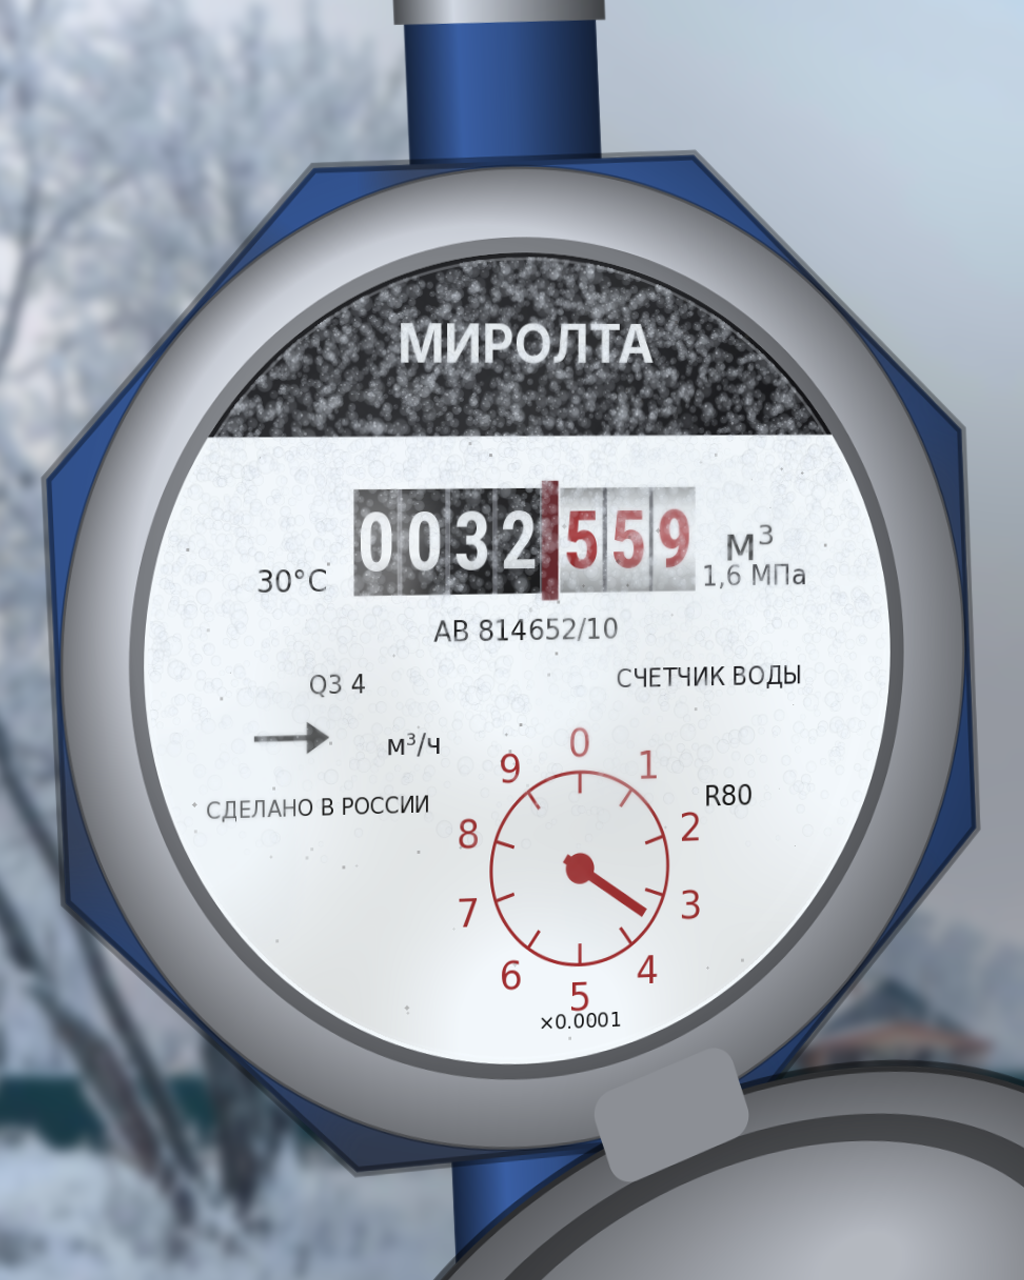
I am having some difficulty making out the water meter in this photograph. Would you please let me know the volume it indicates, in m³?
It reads 32.5593 m³
